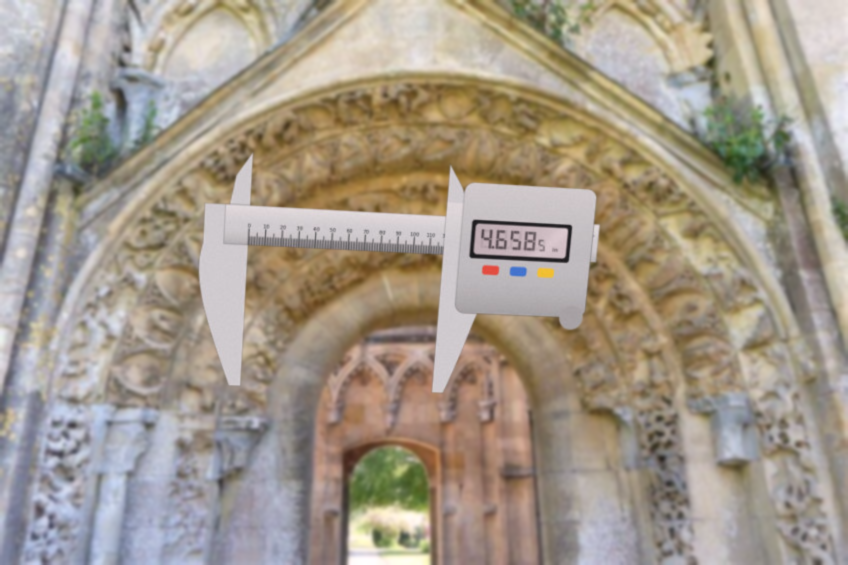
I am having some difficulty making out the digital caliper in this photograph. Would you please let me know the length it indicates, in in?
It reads 4.6585 in
